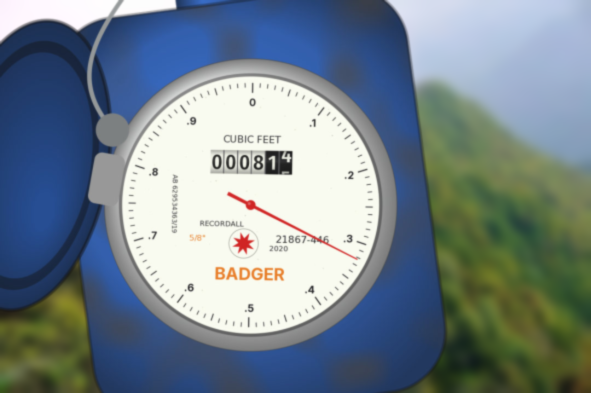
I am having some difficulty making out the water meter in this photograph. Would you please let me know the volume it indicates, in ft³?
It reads 814.32 ft³
